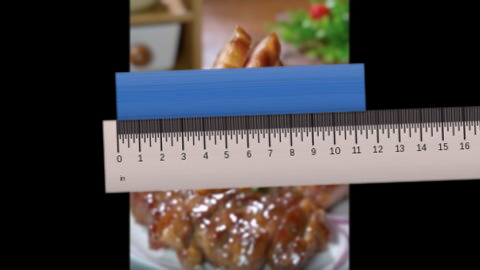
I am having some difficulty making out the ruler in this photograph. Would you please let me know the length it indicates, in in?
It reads 11.5 in
